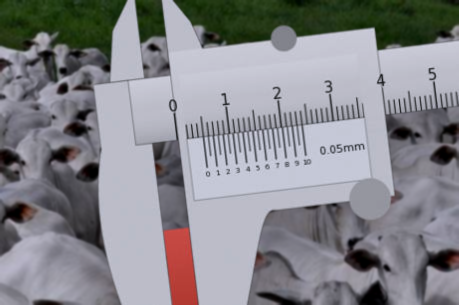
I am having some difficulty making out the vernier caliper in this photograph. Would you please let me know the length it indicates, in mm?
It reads 5.0 mm
